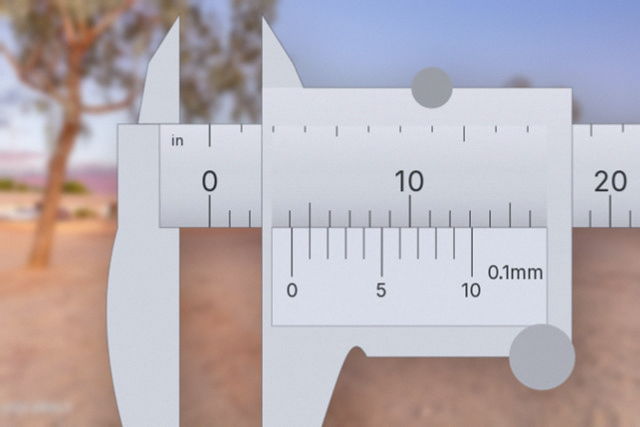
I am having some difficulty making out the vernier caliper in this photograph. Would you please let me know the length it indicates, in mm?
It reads 4.1 mm
